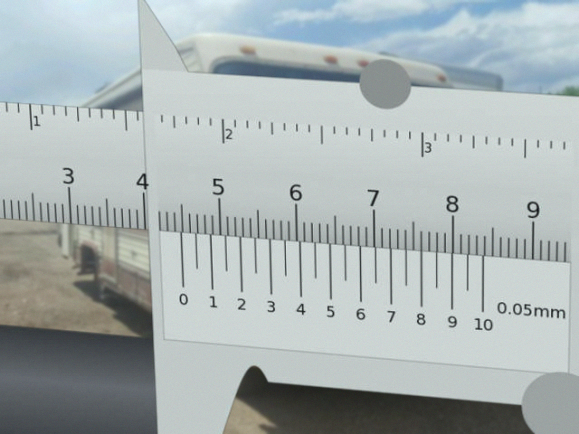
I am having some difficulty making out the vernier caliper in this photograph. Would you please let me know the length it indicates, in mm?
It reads 44.8 mm
